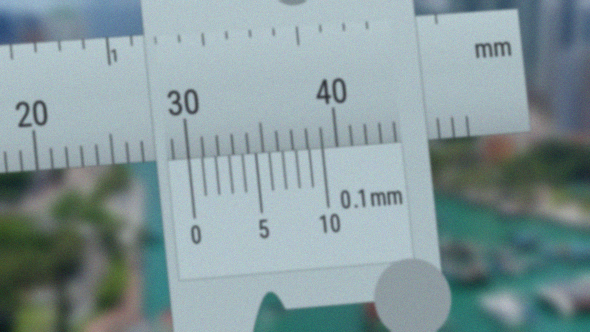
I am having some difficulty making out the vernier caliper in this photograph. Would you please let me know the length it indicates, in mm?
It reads 30.0 mm
